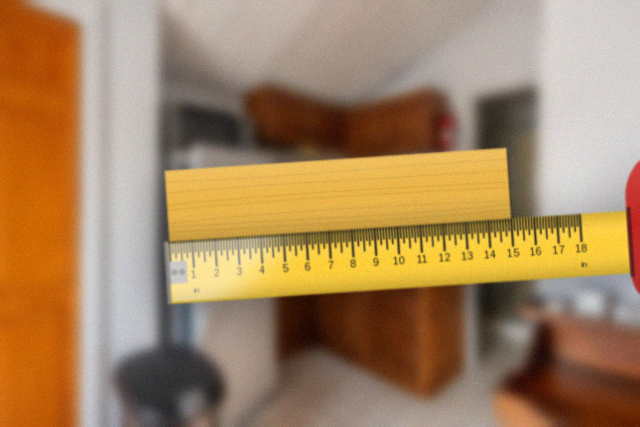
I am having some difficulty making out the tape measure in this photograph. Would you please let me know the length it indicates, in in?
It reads 15 in
